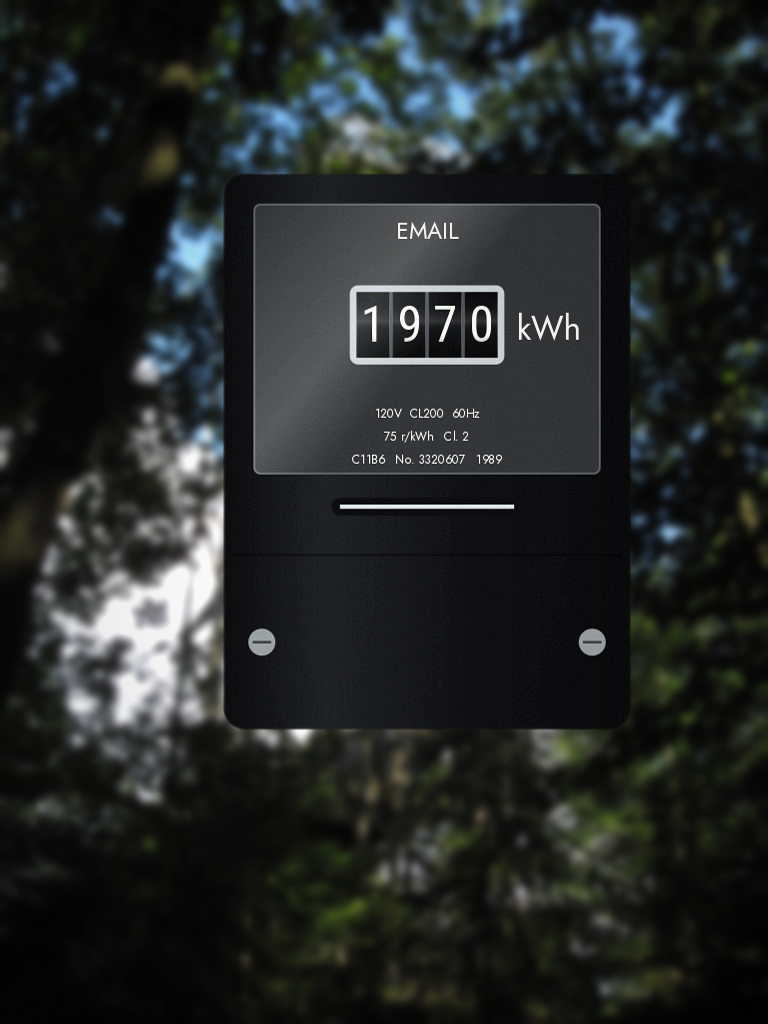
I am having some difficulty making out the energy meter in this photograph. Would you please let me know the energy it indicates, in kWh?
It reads 1970 kWh
